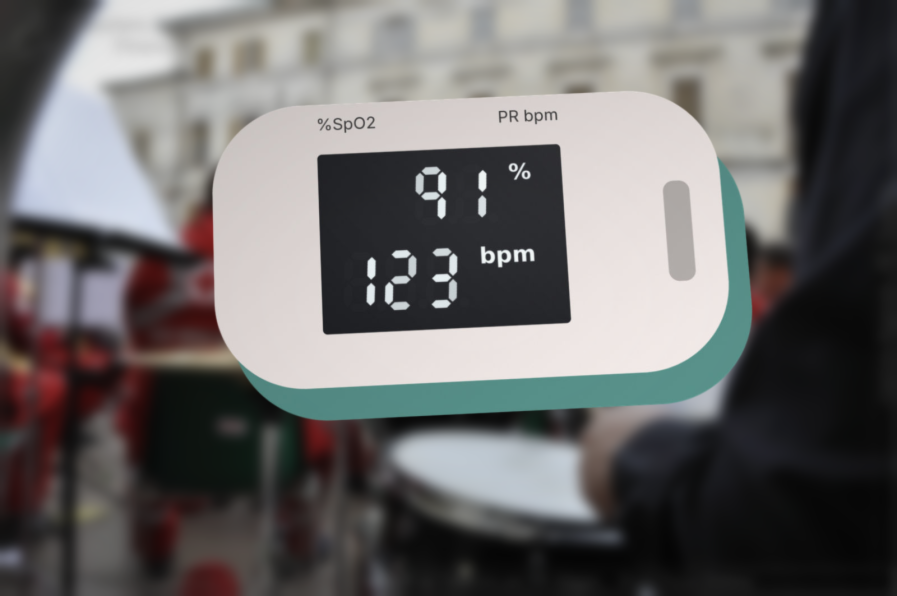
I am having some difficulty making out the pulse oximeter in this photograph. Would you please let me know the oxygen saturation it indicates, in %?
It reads 91 %
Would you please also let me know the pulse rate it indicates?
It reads 123 bpm
